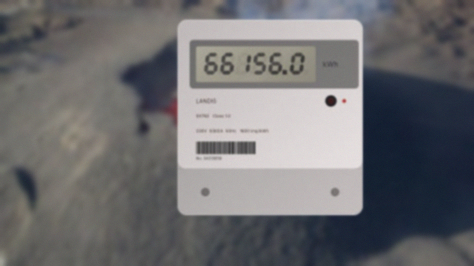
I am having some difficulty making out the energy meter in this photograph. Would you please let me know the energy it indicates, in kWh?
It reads 66156.0 kWh
